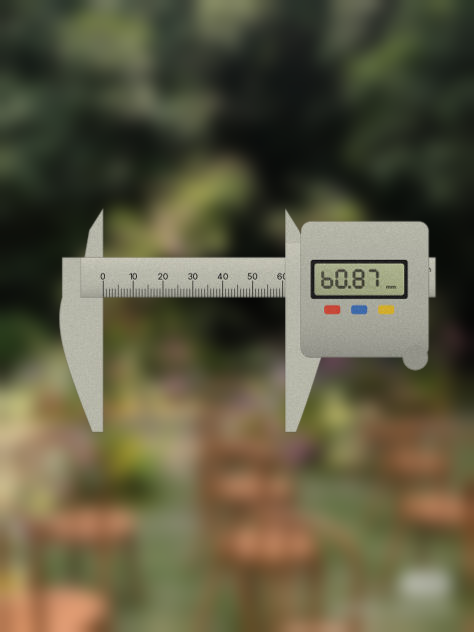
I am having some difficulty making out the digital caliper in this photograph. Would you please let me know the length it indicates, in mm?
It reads 60.87 mm
